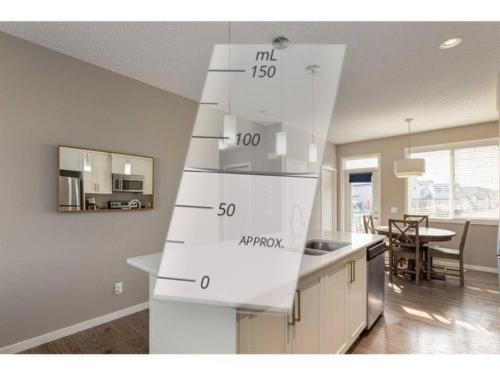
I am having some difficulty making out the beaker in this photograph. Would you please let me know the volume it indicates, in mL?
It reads 75 mL
